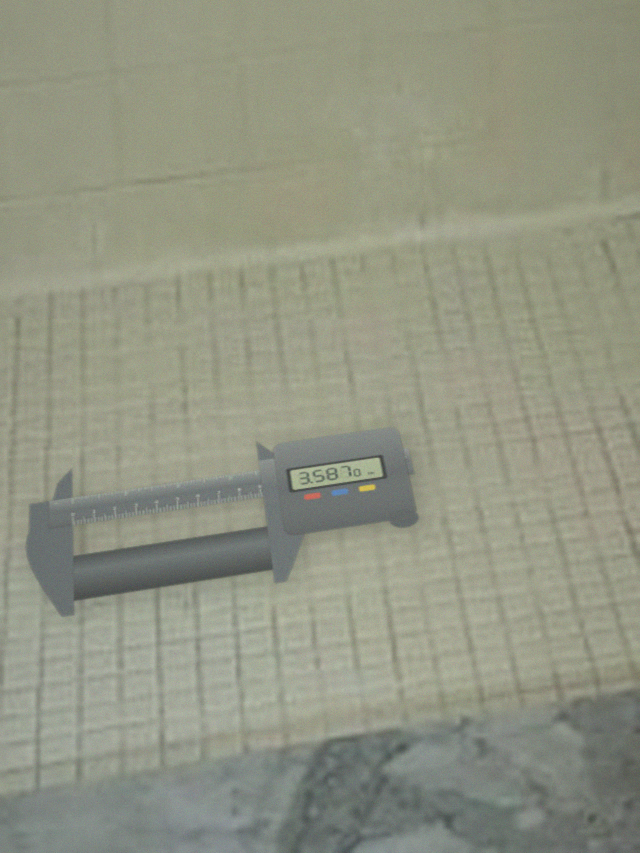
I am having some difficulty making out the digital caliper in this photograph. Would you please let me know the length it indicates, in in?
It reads 3.5870 in
